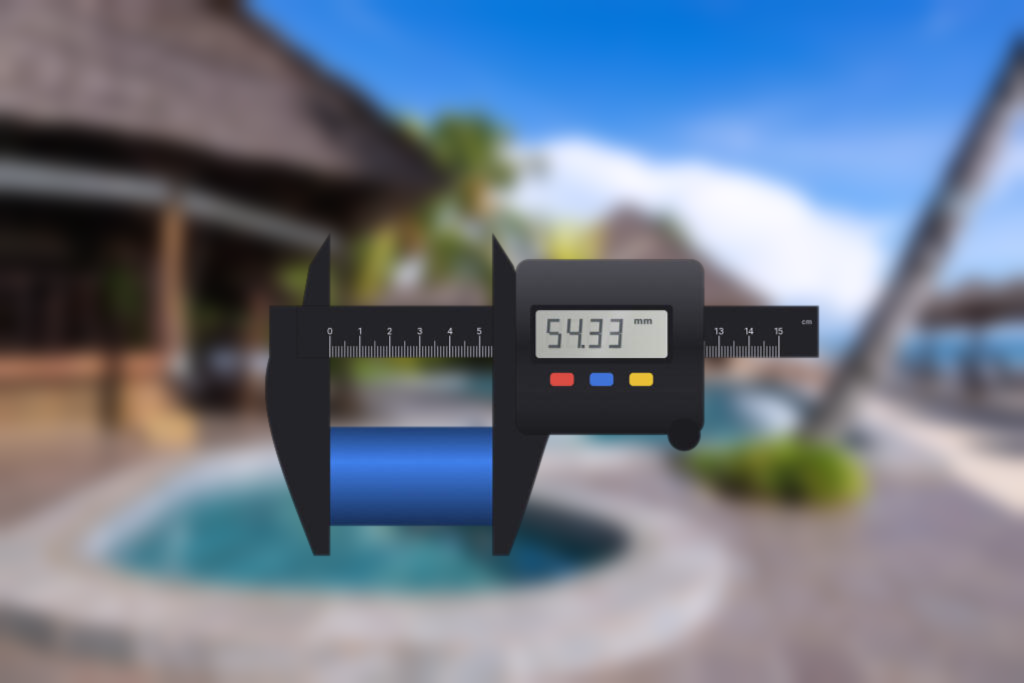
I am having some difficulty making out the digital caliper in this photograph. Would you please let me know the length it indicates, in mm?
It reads 54.33 mm
